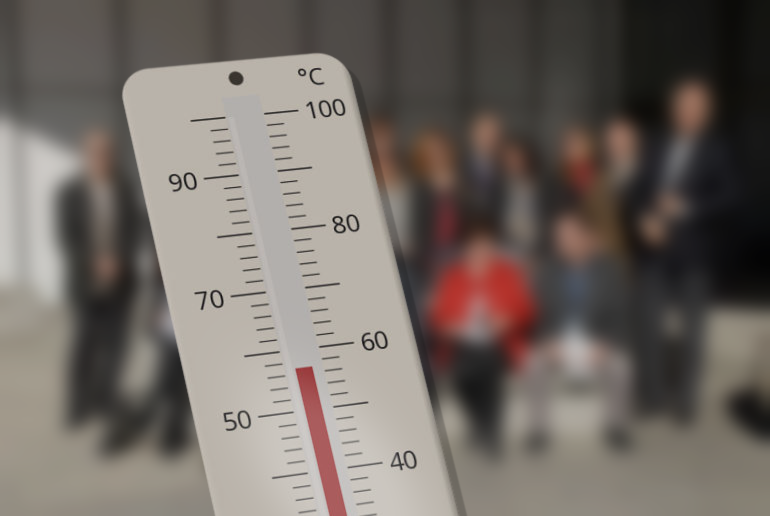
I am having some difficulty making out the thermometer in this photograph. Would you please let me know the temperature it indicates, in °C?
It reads 57 °C
